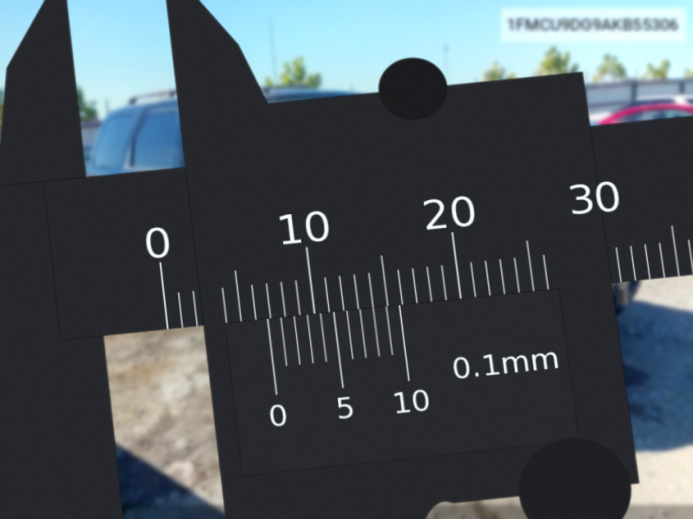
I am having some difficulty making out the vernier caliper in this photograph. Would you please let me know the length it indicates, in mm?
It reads 6.8 mm
